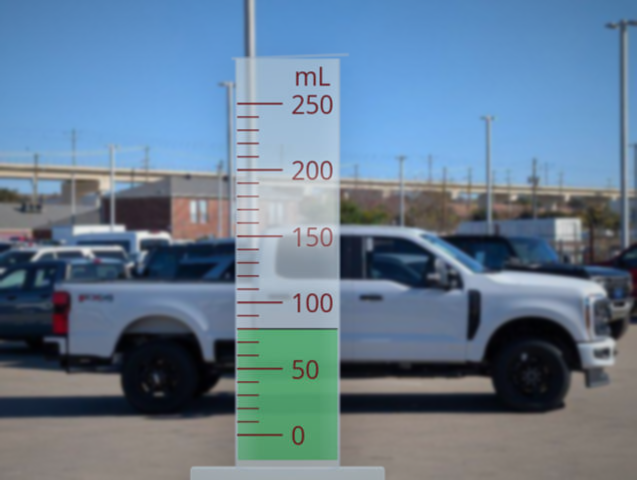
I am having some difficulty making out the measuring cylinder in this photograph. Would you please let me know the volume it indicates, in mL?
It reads 80 mL
